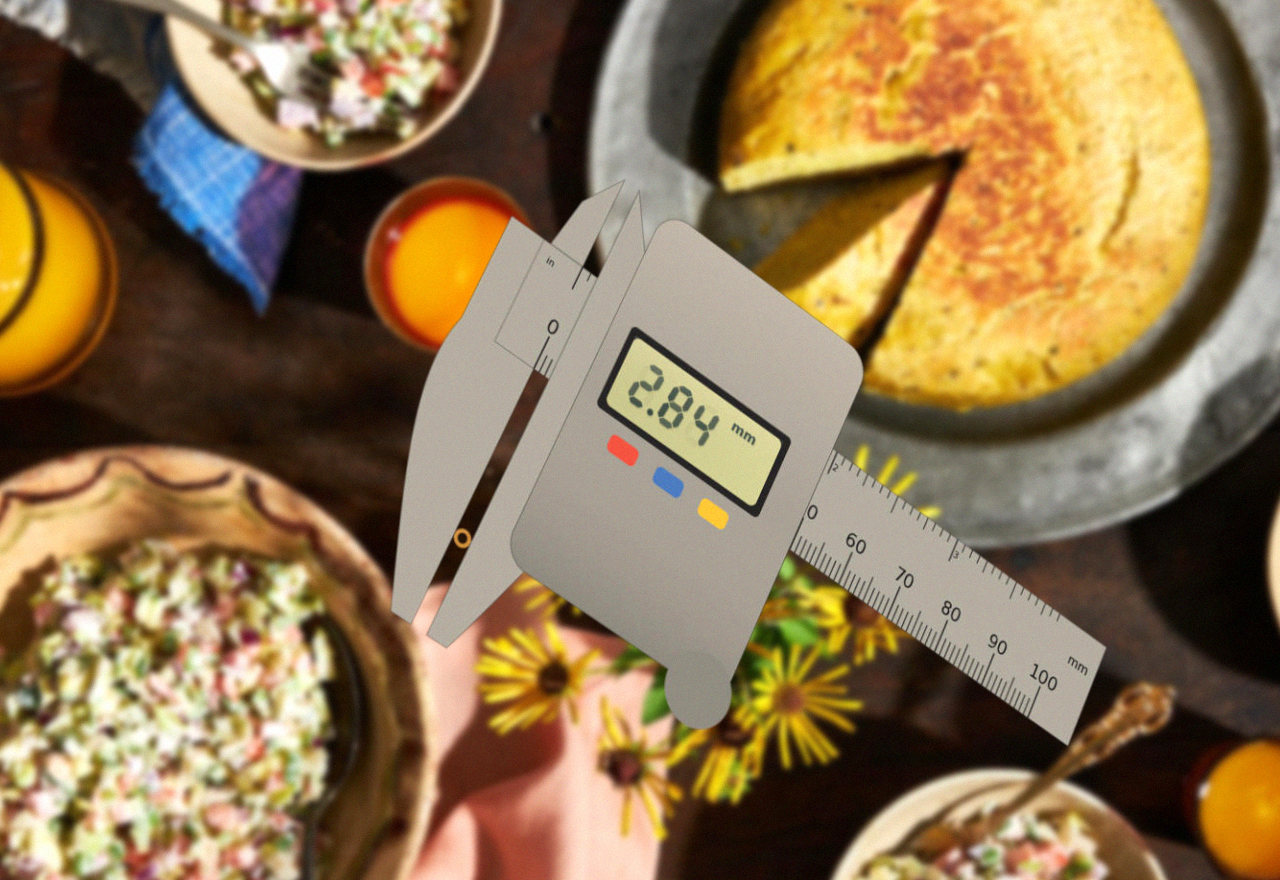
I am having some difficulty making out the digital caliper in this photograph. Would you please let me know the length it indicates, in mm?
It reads 2.84 mm
